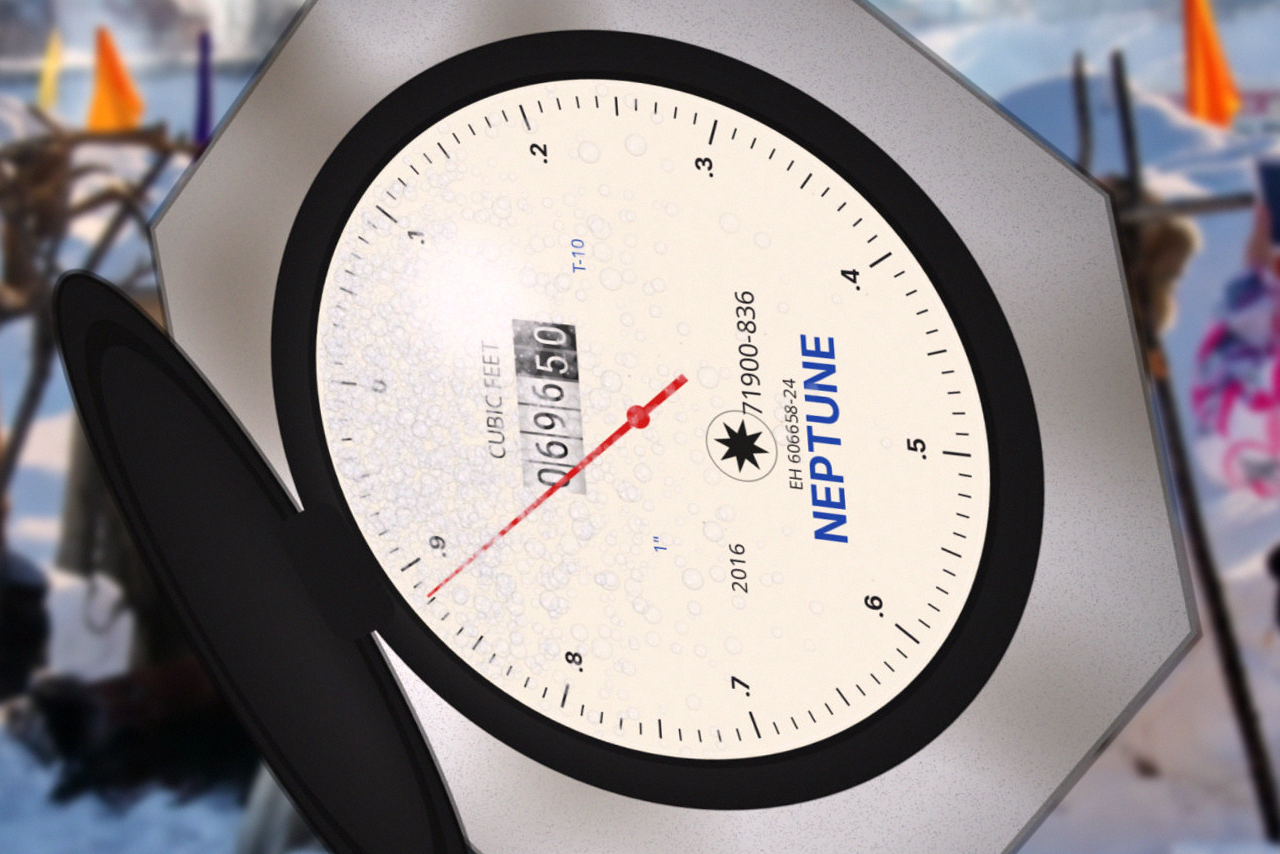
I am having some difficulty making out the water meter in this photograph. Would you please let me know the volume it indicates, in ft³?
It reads 69649.88 ft³
